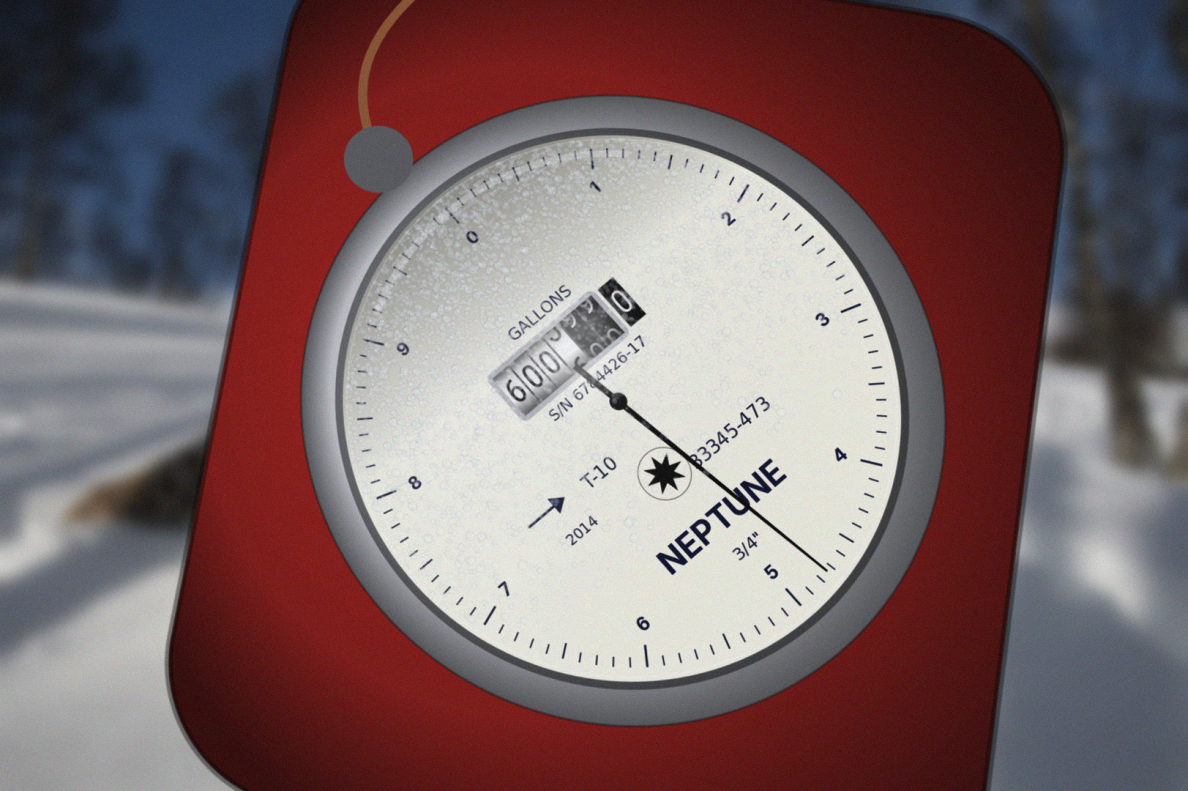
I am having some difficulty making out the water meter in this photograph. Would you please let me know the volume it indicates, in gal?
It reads 6005994.7 gal
